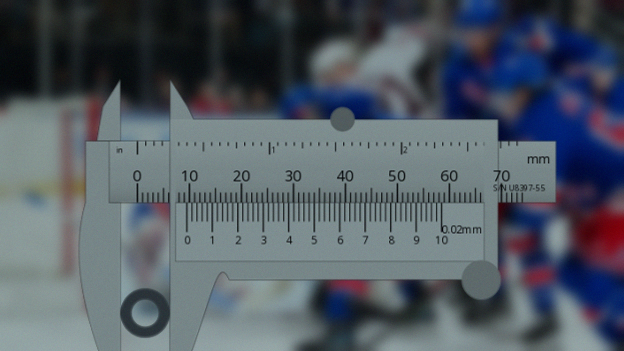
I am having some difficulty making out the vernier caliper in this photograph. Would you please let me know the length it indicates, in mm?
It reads 9.5 mm
